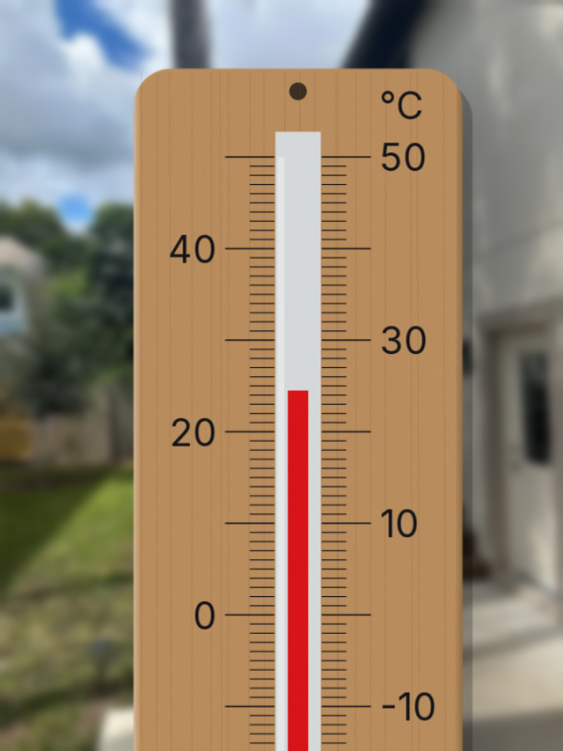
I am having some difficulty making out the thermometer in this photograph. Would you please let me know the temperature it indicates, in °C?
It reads 24.5 °C
